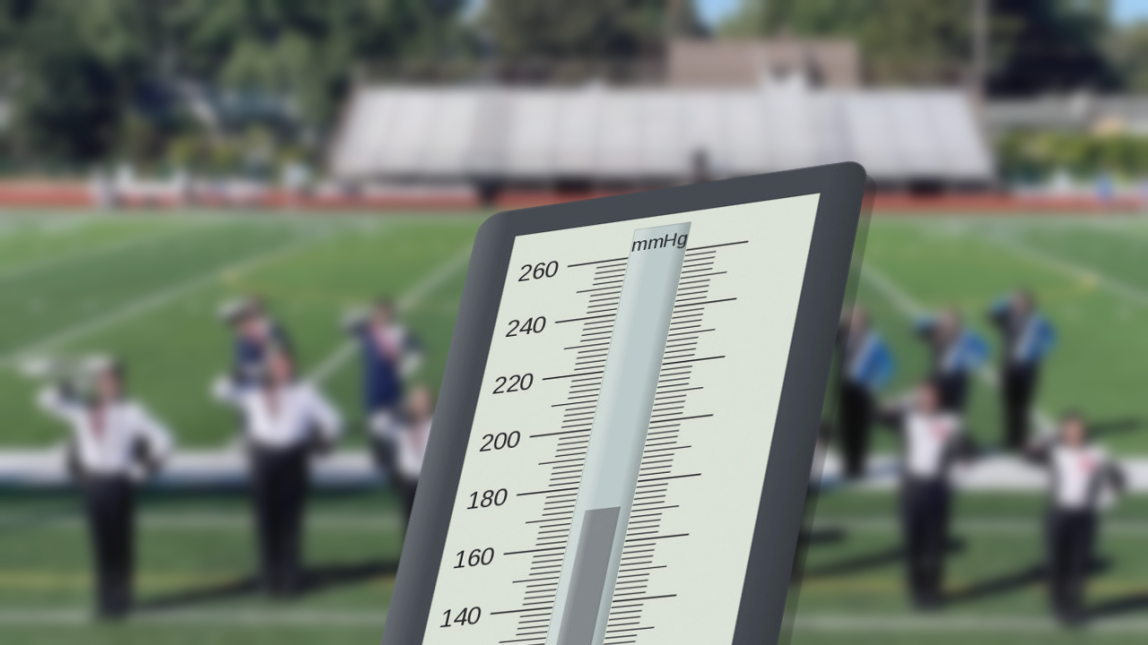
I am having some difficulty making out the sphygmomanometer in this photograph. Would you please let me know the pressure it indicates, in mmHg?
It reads 172 mmHg
